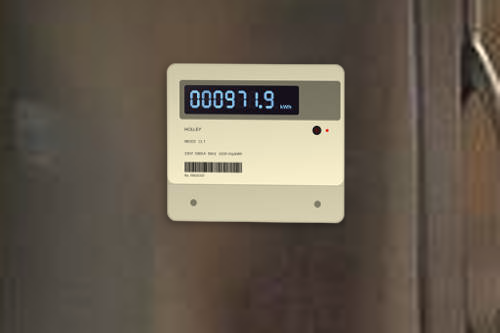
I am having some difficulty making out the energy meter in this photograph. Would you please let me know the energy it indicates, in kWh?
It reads 971.9 kWh
